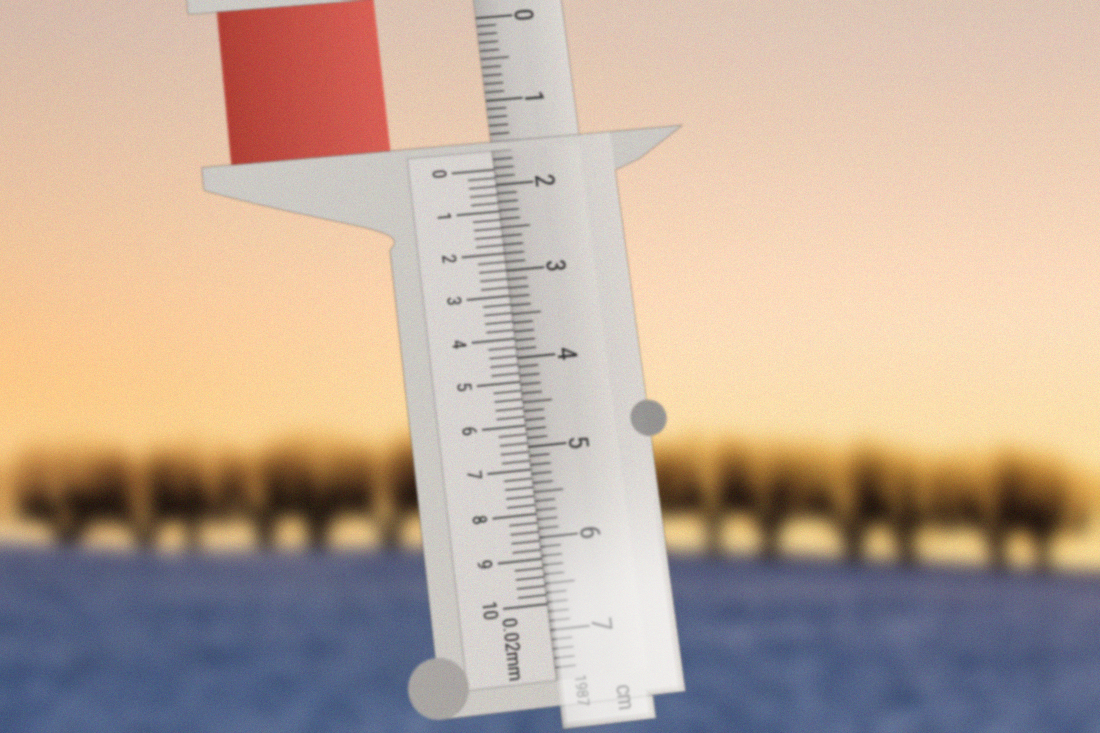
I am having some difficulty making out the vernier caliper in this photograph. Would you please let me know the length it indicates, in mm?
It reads 18.2 mm
